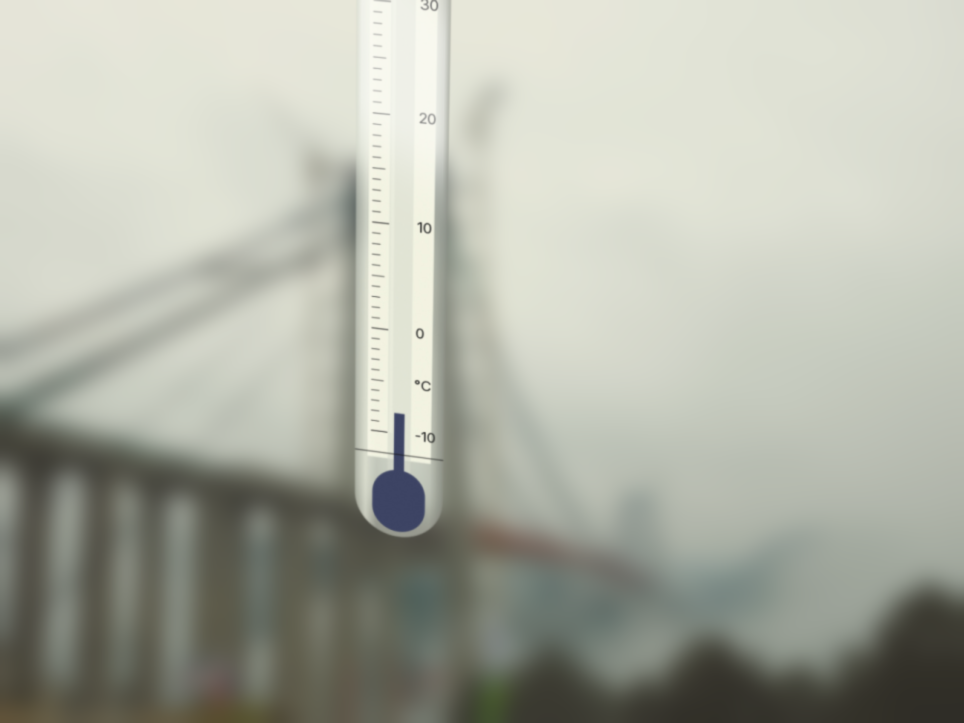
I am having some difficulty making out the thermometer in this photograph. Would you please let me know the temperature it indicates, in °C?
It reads -8 °C
